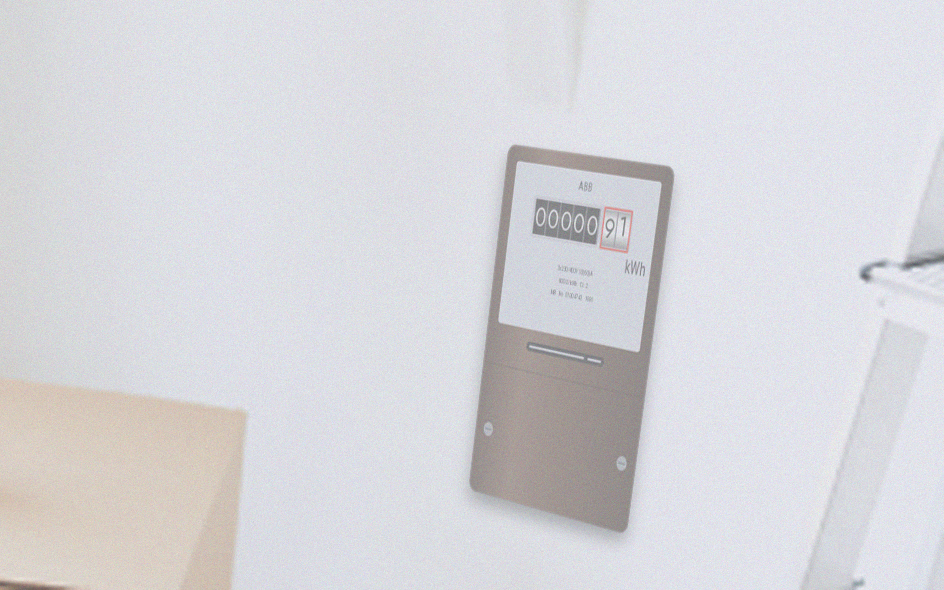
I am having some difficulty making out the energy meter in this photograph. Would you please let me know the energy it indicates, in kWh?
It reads 0.91 kWh
